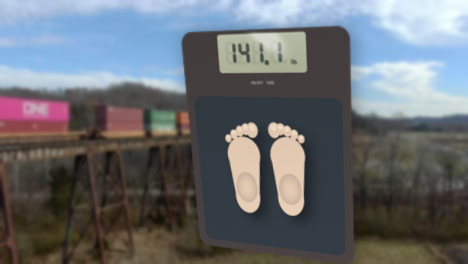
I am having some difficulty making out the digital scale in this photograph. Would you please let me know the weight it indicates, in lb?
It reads 141.1 lb
